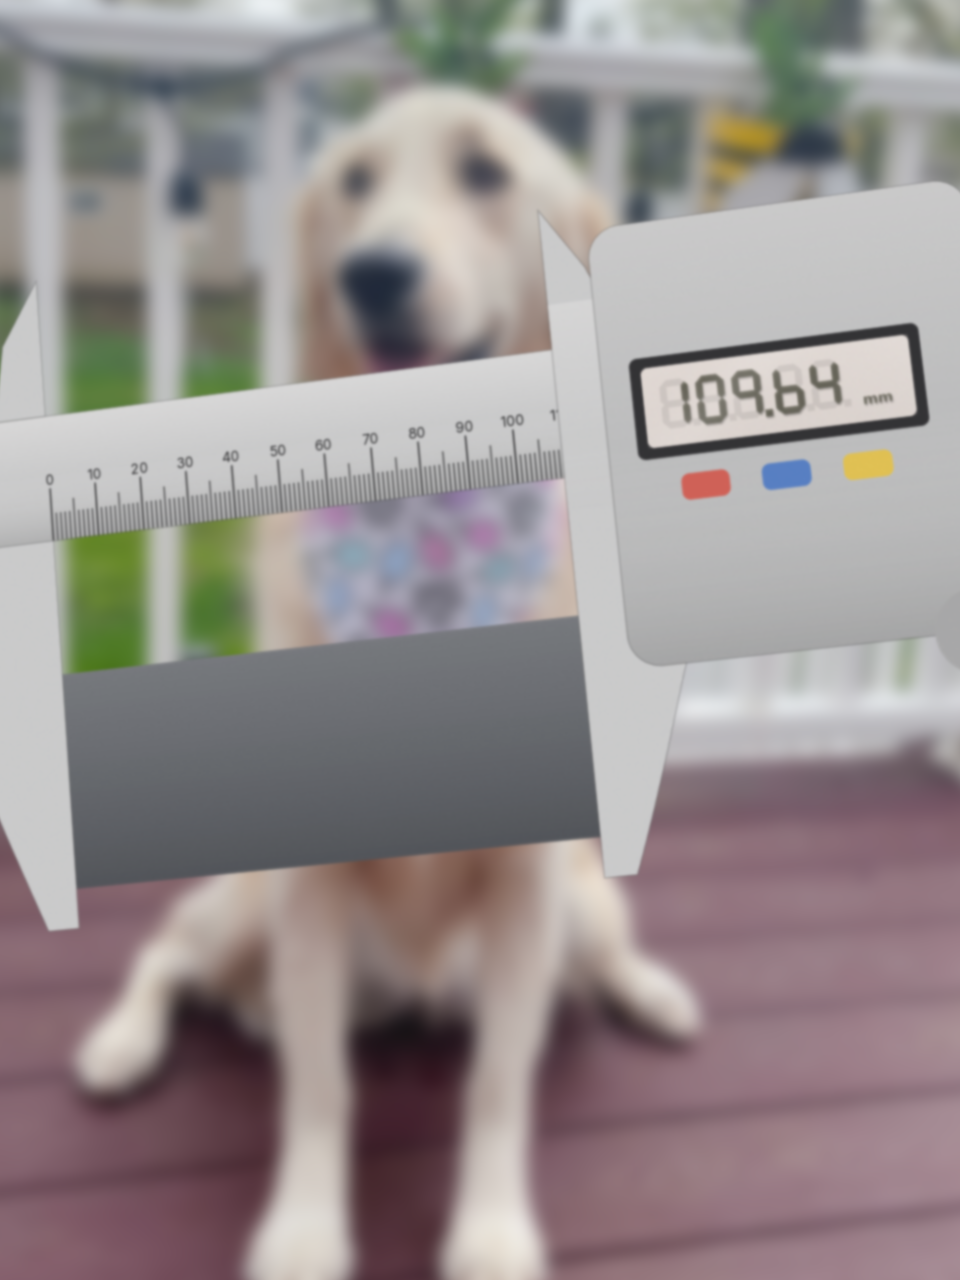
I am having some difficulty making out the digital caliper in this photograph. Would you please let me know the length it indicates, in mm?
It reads 109.64 mm
